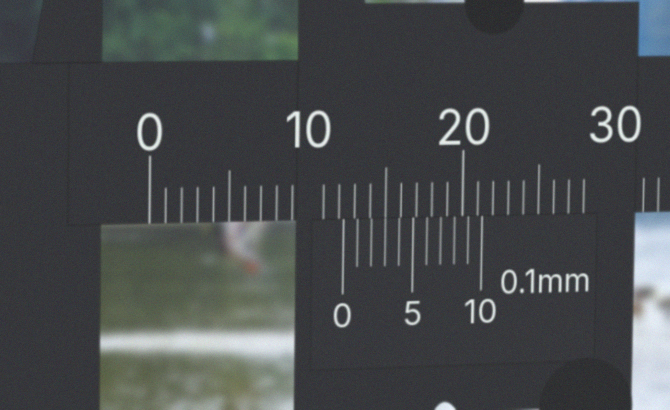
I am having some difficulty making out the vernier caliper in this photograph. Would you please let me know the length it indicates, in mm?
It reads 12.3 mm
